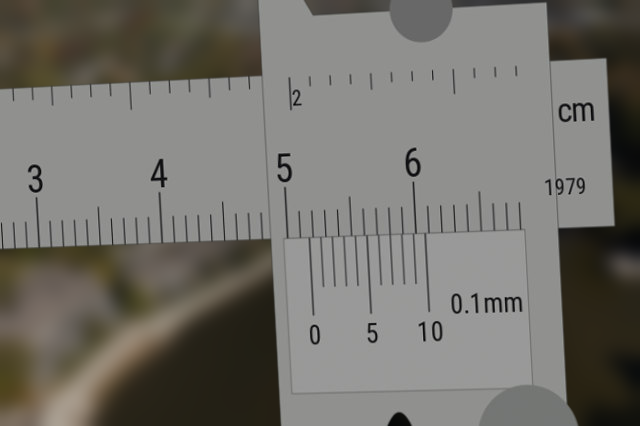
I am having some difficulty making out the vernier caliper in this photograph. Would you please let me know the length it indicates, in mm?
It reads 51.7 mm
